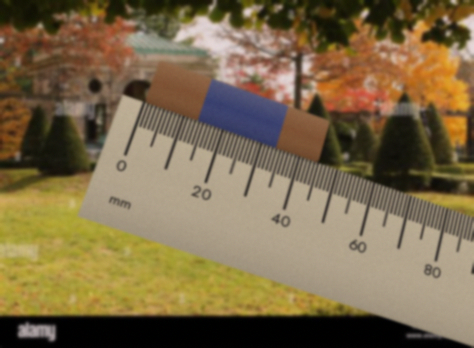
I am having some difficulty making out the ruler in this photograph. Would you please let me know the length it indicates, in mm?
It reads 45 mm
